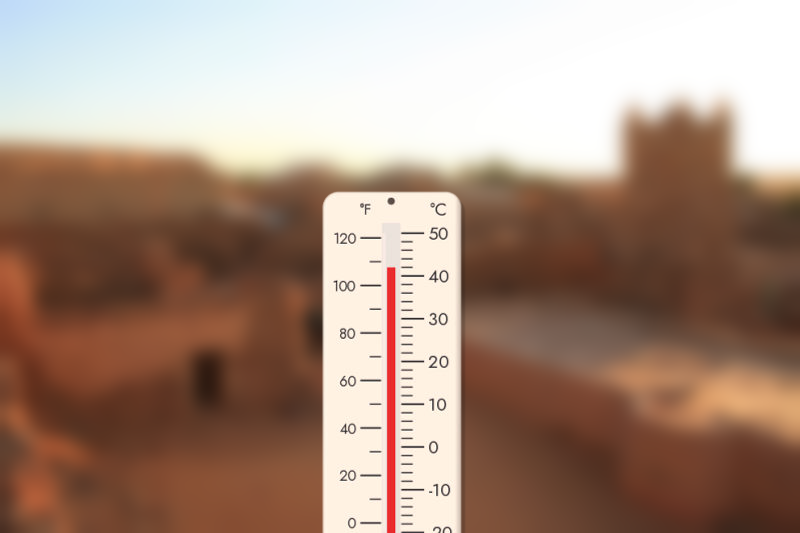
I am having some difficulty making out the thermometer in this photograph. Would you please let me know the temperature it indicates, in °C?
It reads 42 °C
